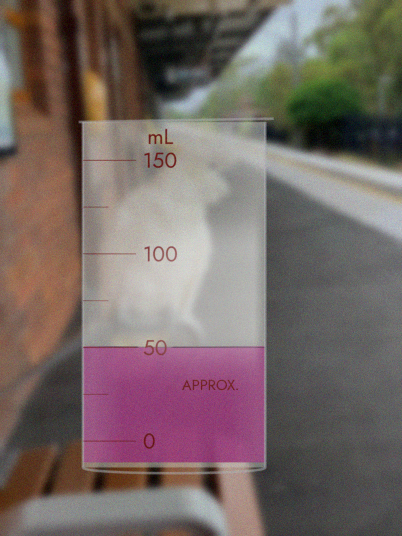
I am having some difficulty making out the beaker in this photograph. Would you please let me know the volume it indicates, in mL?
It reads 50 mL
